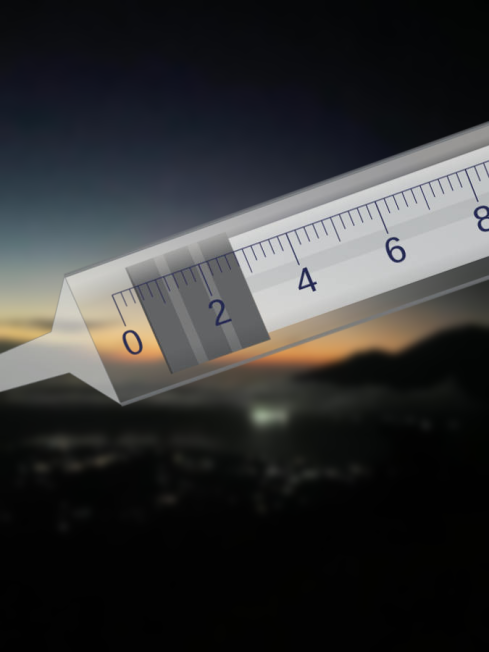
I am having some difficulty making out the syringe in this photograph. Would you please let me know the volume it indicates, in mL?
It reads 0.5 mL
